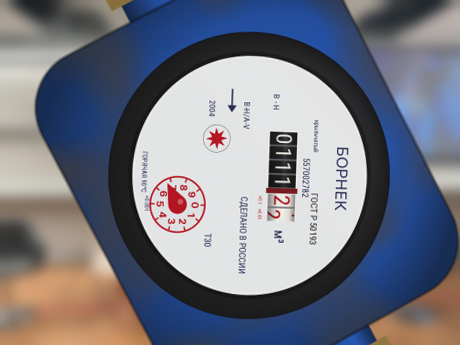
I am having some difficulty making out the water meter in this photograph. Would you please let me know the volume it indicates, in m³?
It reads 111.216 m³
